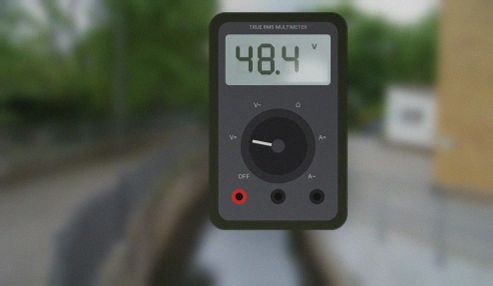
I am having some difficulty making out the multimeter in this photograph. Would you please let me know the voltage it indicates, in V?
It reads 48.4 V
